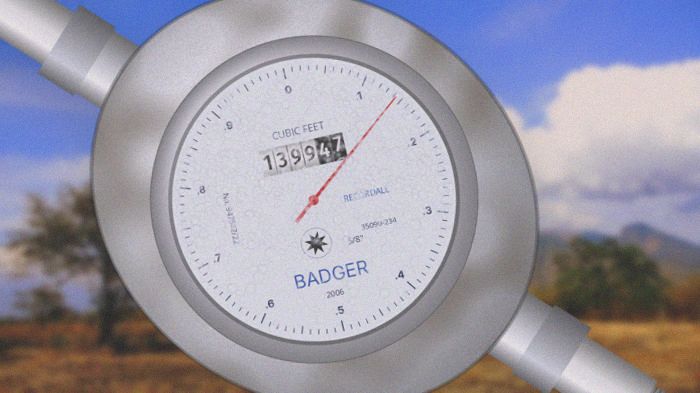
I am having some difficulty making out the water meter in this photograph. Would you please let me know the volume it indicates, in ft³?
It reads 139947.14 ft³
